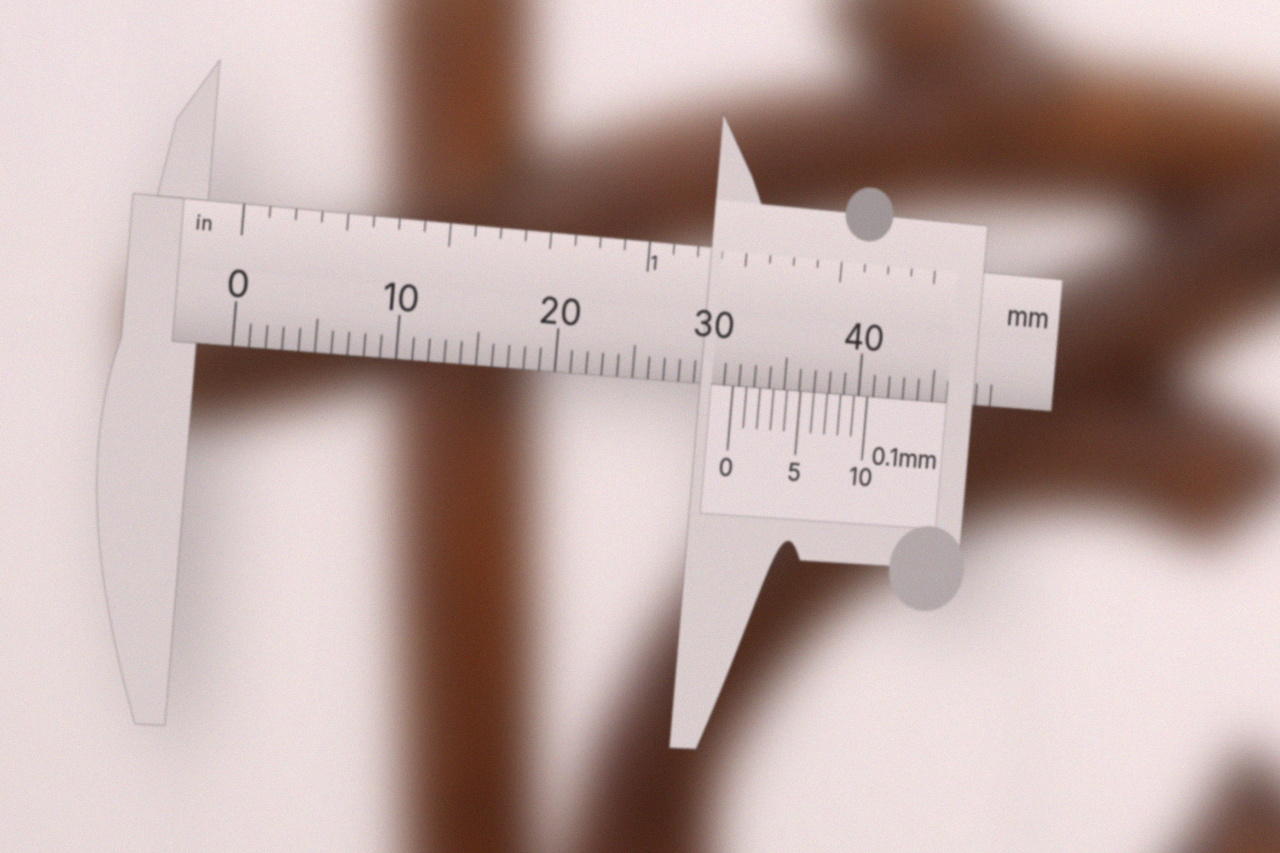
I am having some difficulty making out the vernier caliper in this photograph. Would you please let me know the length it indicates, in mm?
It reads 31.6 mm
